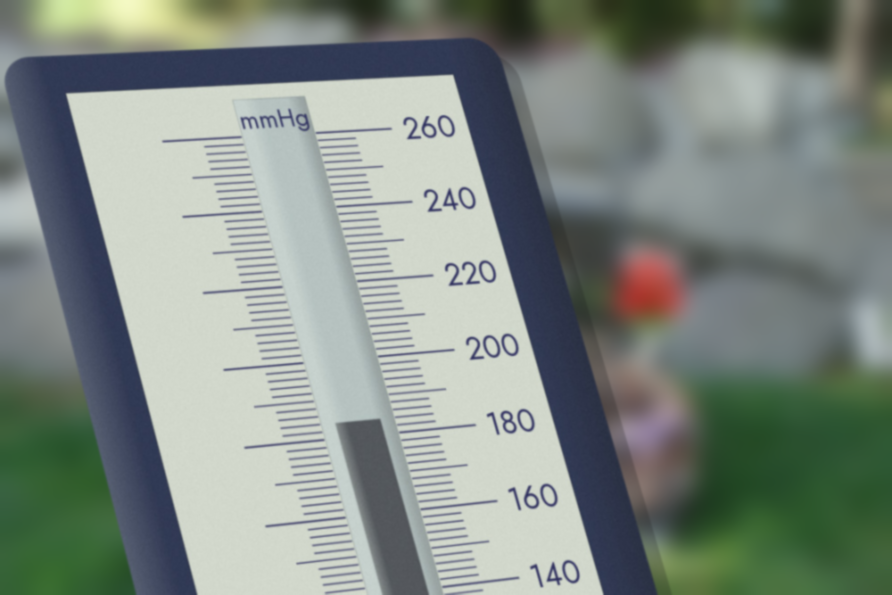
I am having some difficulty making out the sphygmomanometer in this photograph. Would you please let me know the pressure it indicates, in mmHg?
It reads 184 mmHg
